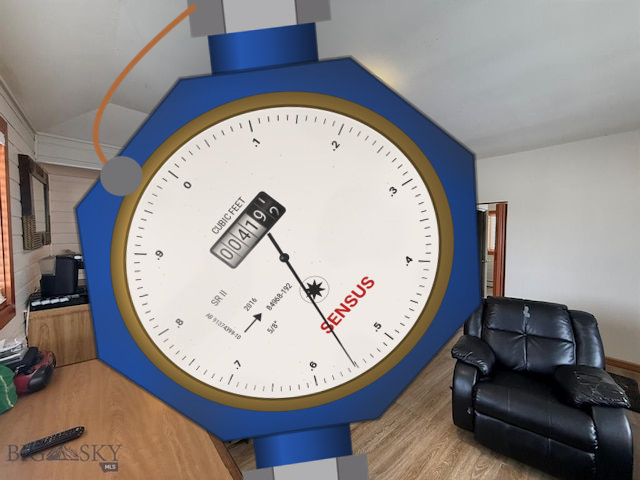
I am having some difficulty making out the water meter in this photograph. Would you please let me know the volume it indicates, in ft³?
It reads 4191.55 ft³
